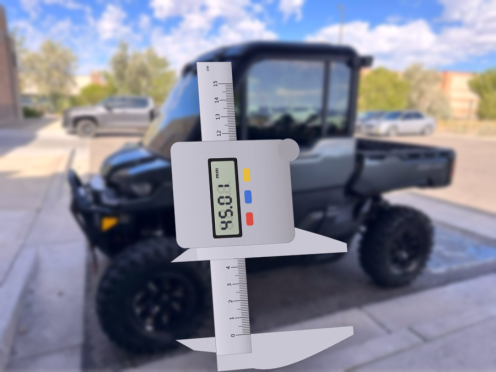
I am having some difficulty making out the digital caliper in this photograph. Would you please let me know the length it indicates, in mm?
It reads 45.01 mm
